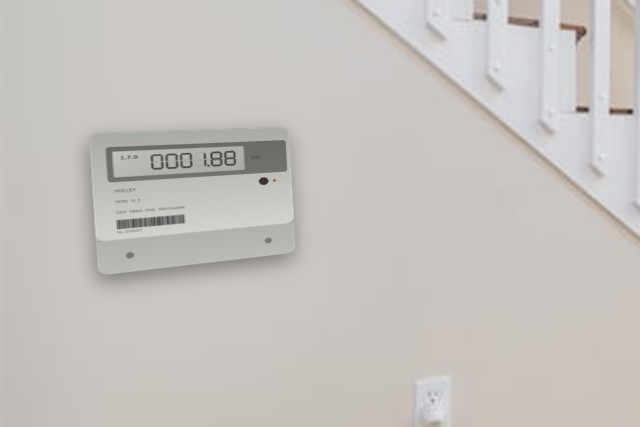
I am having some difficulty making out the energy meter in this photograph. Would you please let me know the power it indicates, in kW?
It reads 1.88 kW
